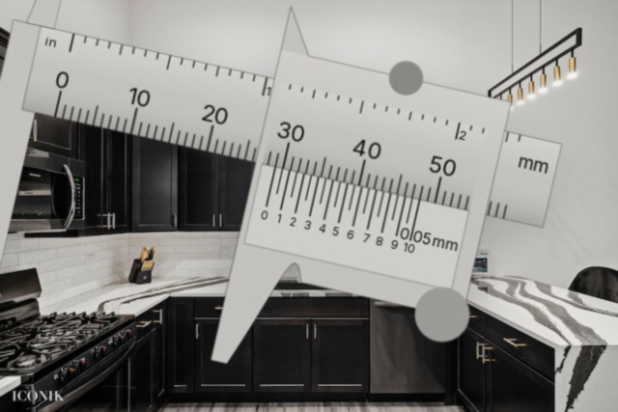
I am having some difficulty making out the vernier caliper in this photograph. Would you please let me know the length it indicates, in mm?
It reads 29.0 mm
